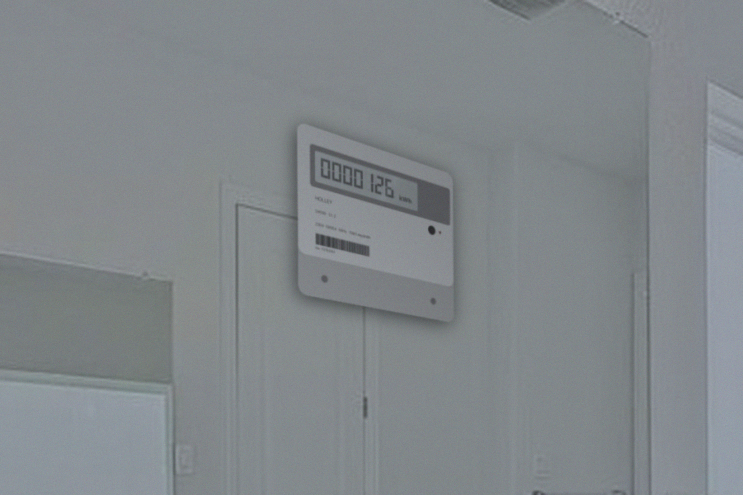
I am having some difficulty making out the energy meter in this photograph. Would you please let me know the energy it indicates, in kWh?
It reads 126 kWh
